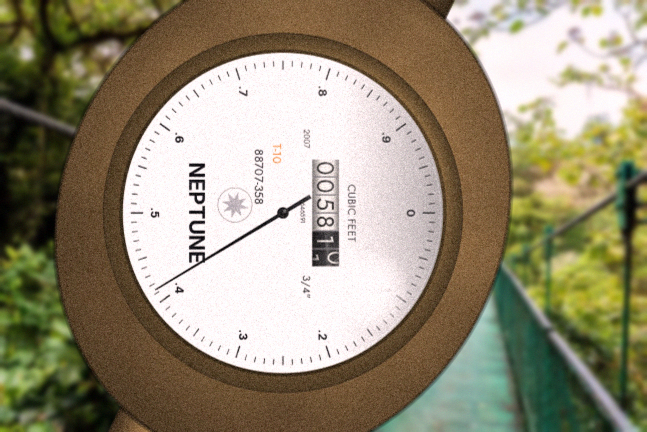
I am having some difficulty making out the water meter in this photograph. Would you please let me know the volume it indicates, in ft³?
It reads 5810.41 ft³
